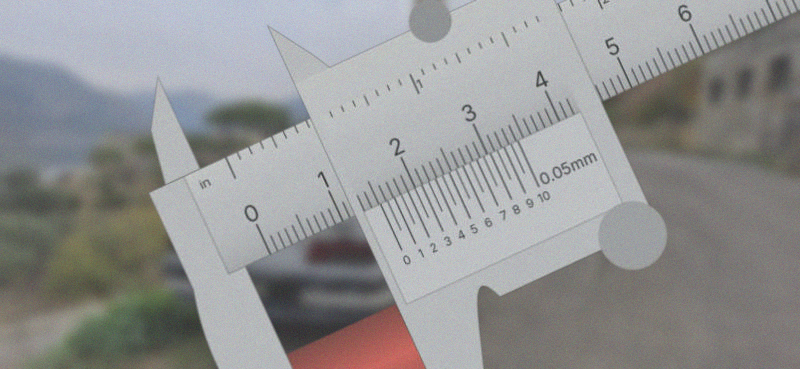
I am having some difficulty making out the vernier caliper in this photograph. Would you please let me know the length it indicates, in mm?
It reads 15.2 mm
